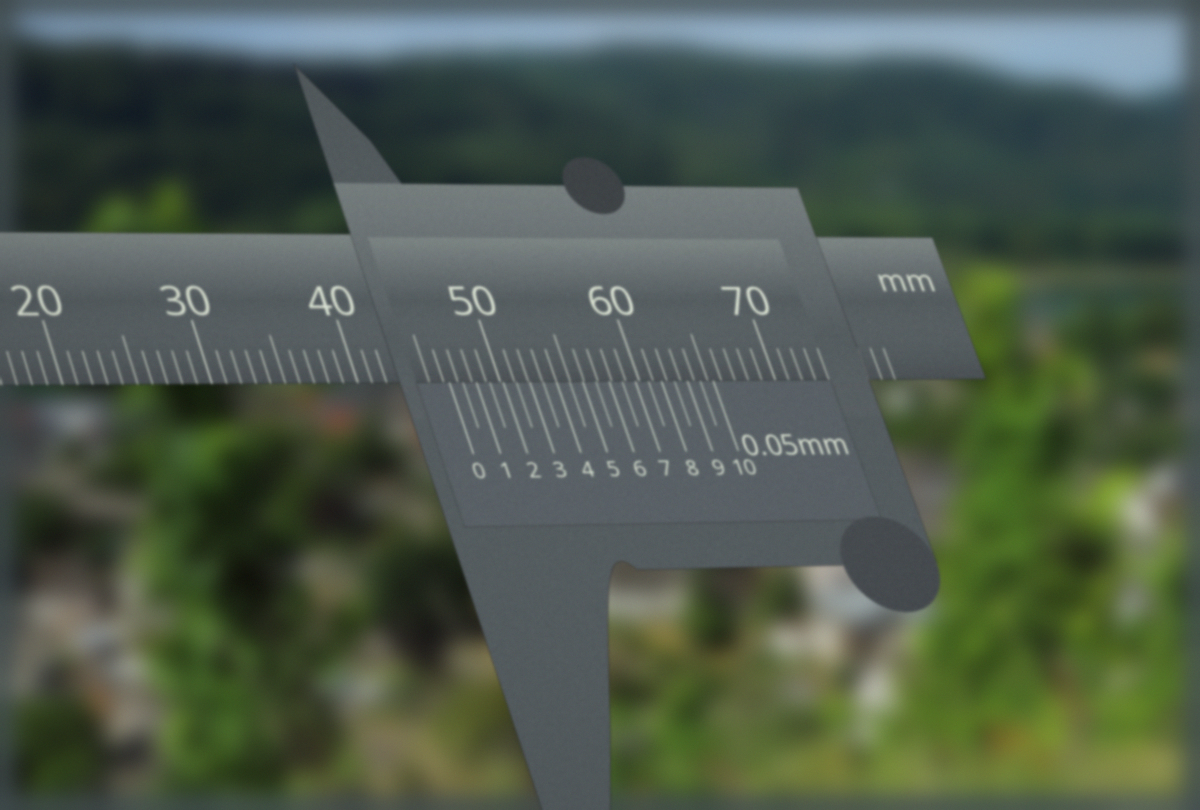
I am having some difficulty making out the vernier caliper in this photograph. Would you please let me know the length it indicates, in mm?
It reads 46.4 mm
